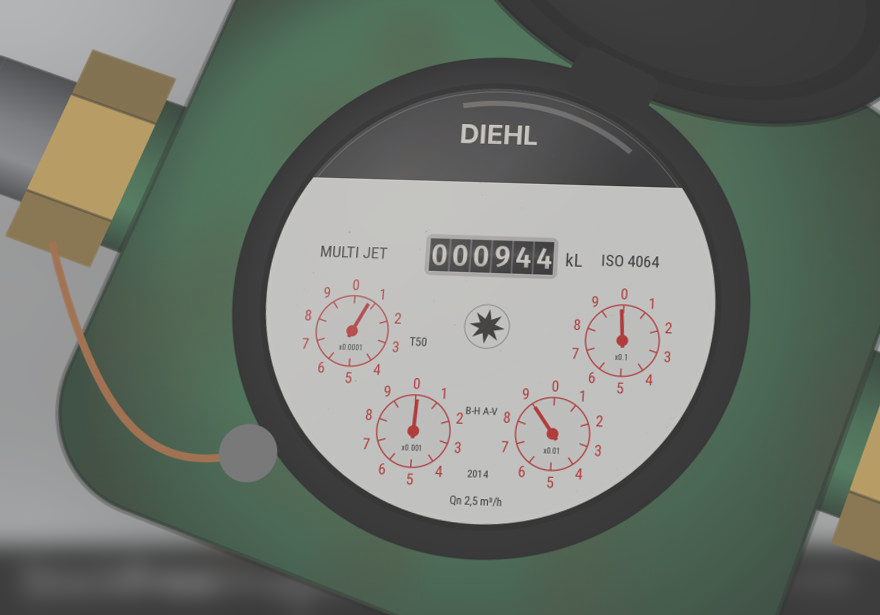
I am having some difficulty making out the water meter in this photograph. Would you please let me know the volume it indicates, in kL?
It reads 943.9900 kL
